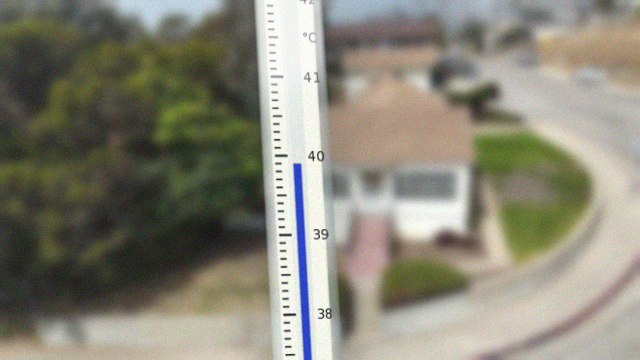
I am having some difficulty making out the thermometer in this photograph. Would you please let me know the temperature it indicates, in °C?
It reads 39.9 °C
